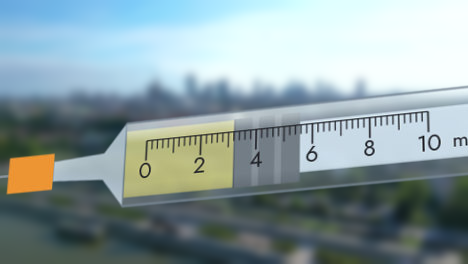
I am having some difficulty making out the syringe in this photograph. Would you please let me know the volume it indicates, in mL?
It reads 3.2 mL
